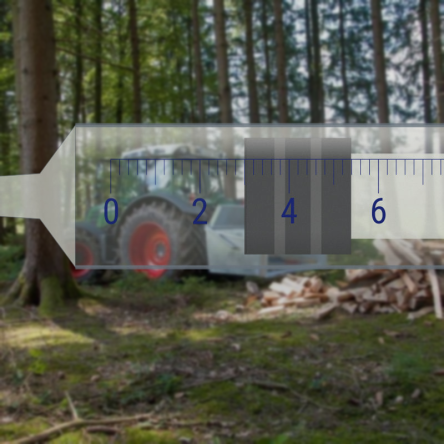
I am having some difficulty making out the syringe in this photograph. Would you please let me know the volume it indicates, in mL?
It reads 3 mL
